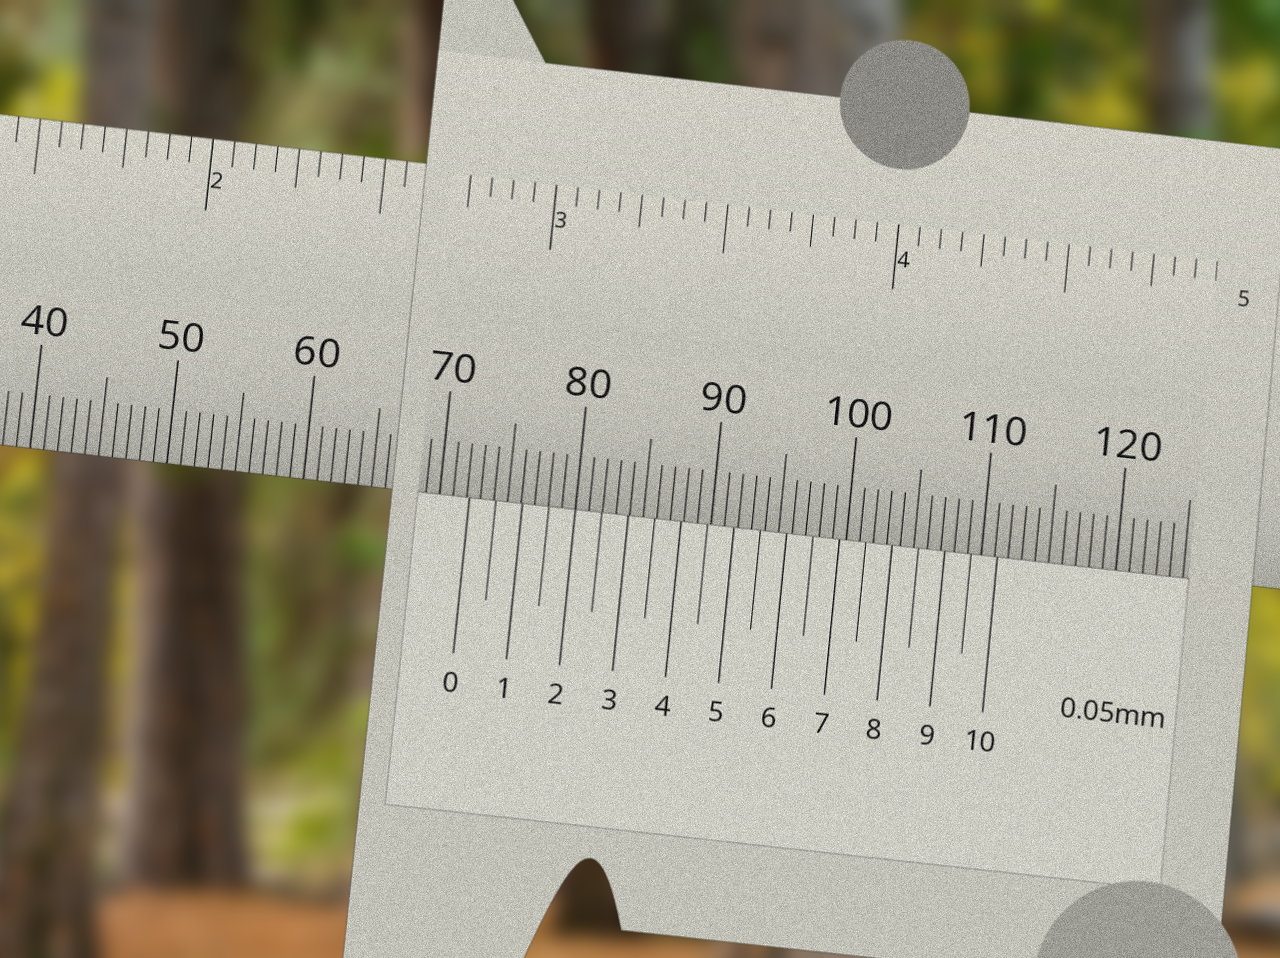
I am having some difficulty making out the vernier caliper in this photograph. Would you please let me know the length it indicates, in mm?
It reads 72.2 mm
